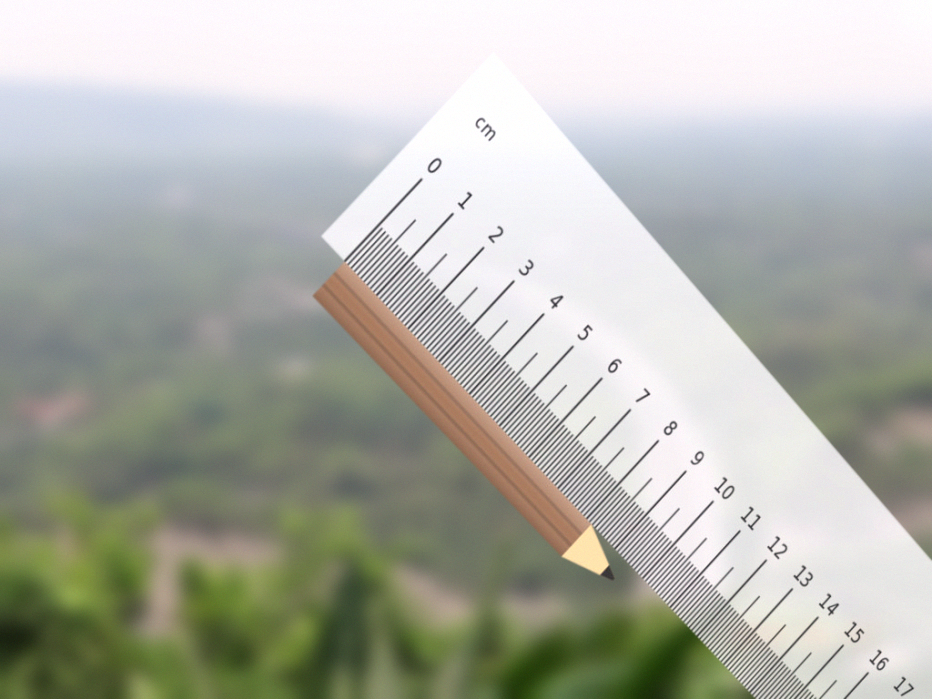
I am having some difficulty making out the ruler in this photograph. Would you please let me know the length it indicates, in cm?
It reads 9.5 cm
